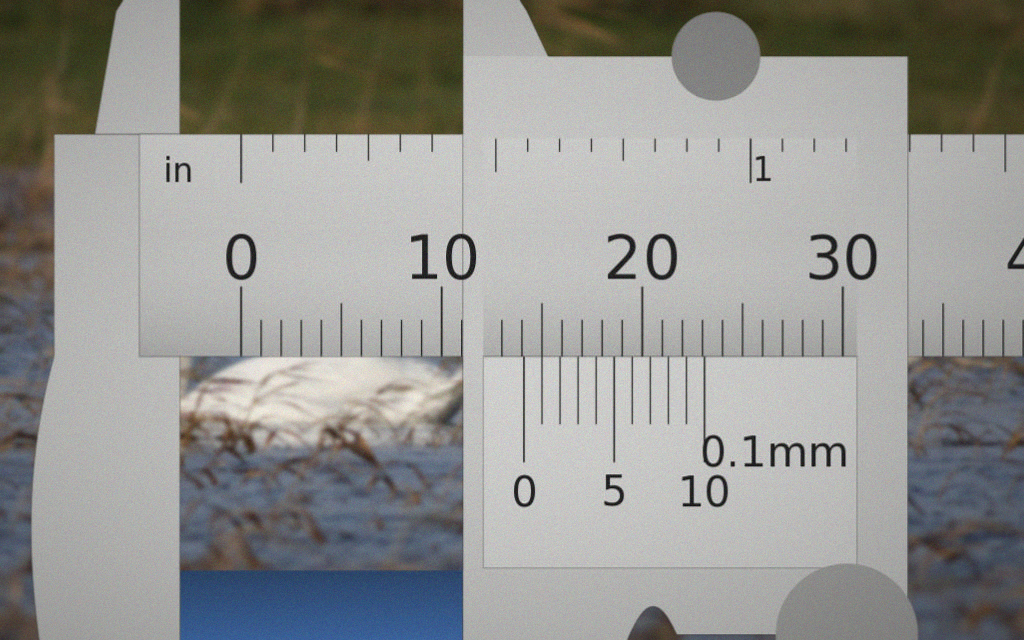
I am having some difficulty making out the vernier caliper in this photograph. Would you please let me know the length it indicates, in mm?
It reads 14.1 mm
